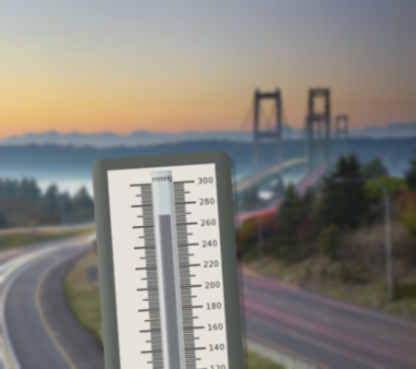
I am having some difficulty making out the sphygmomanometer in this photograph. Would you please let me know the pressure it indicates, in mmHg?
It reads 270 mmHg
